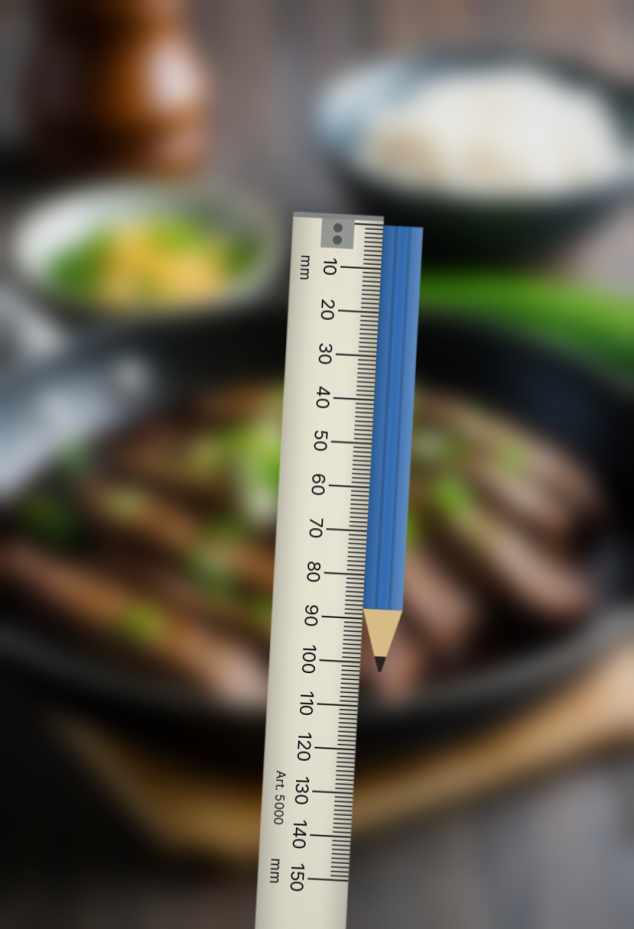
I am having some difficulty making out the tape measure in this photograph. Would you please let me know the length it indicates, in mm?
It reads 102 mm
